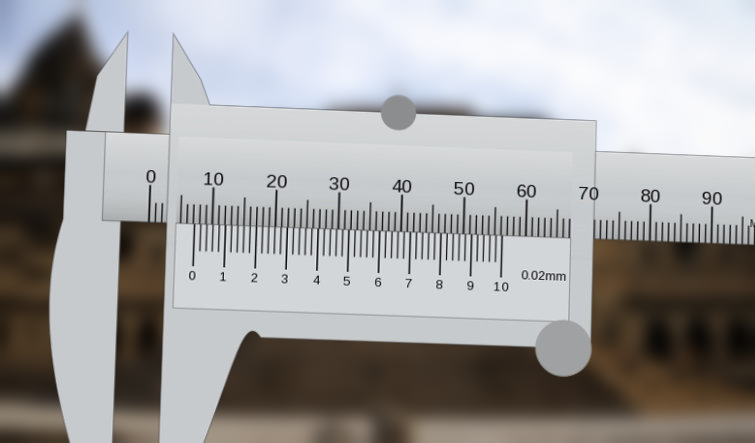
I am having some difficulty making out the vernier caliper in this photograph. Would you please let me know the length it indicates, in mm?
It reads 7.2 mm
